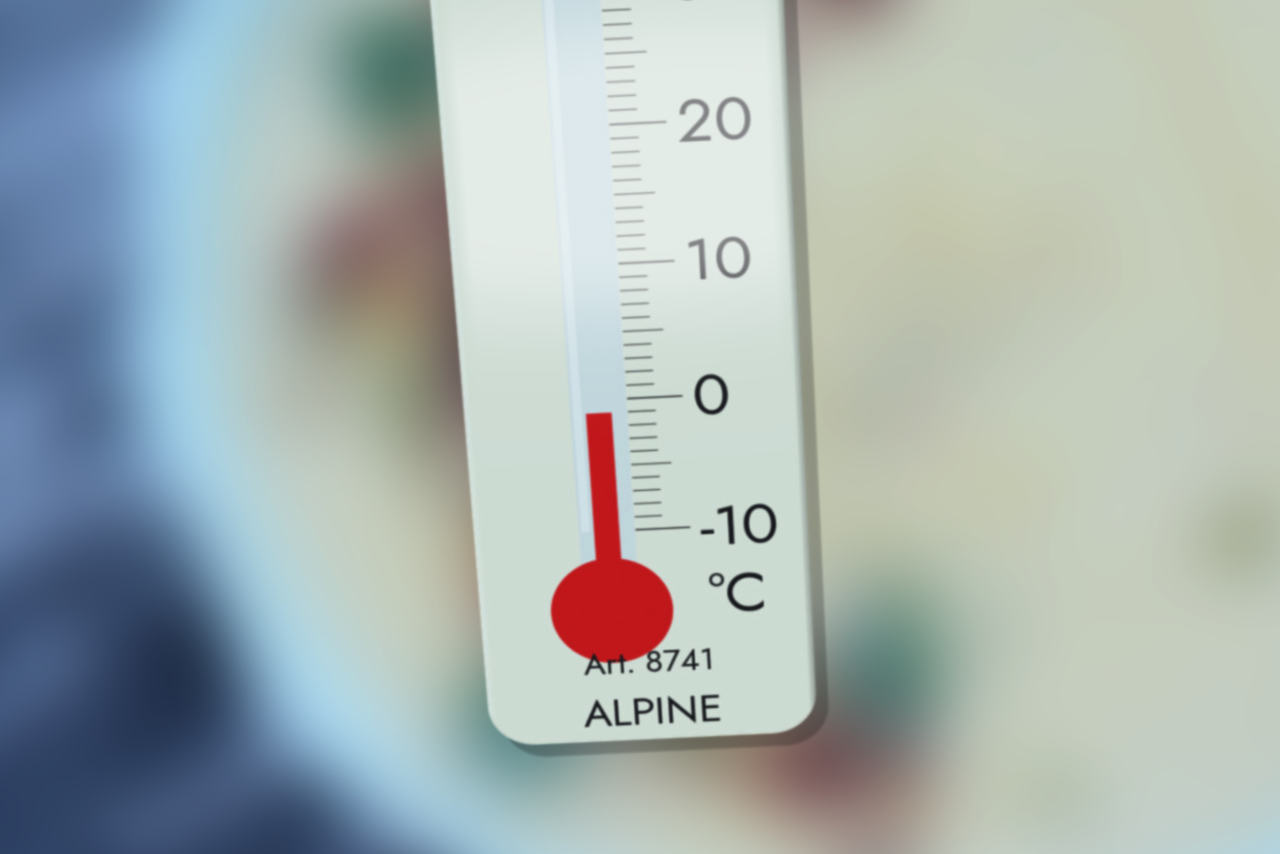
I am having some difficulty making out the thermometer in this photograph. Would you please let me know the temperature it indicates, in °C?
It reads -1 °C
